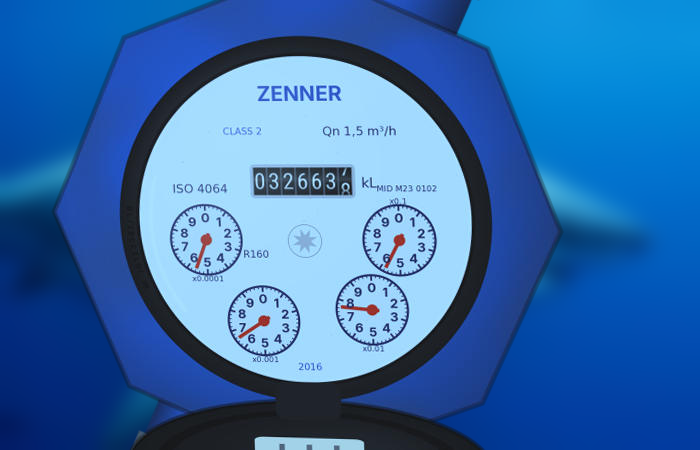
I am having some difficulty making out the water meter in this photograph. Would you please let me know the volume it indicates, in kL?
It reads 326637.5765 kL
